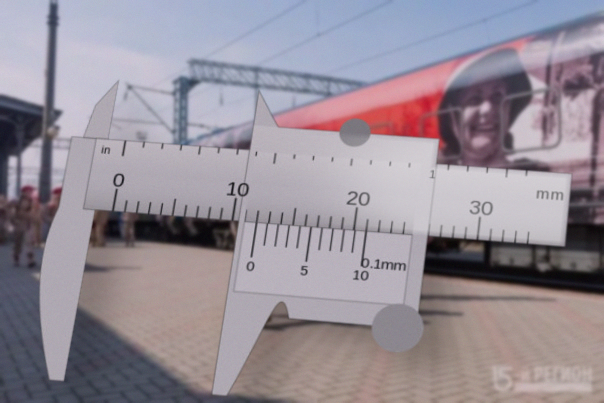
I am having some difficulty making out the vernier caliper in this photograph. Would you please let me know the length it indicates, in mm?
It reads 12.0 mm
